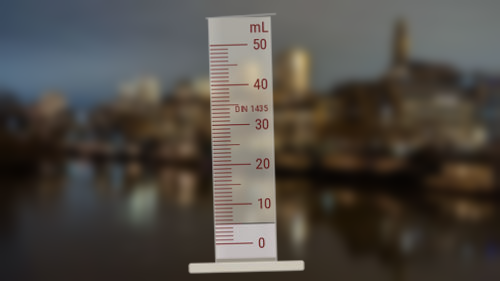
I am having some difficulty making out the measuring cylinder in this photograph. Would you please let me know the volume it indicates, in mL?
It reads 5 mL
